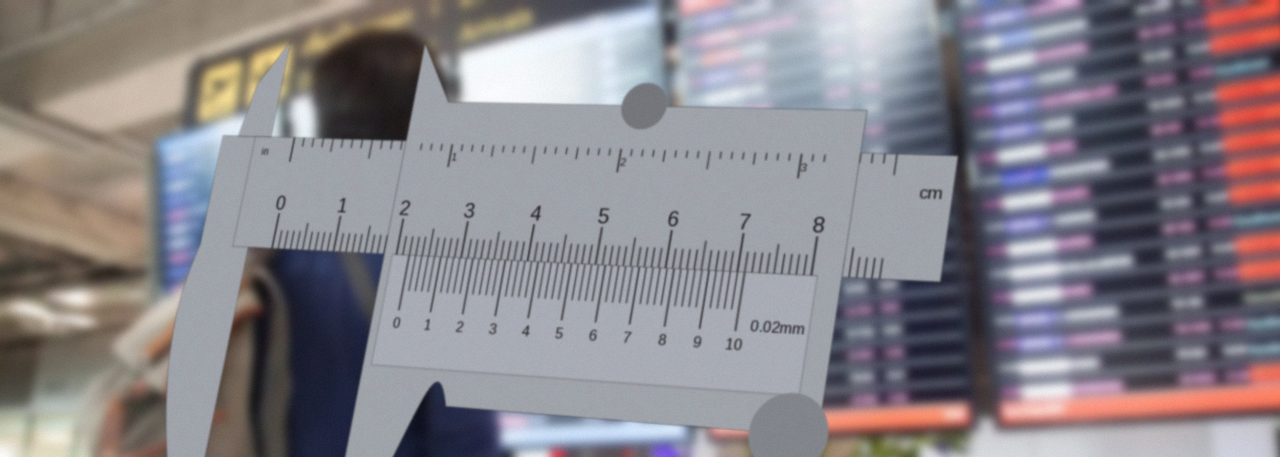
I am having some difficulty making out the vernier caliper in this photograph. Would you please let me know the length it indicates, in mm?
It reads 22.0 mm
